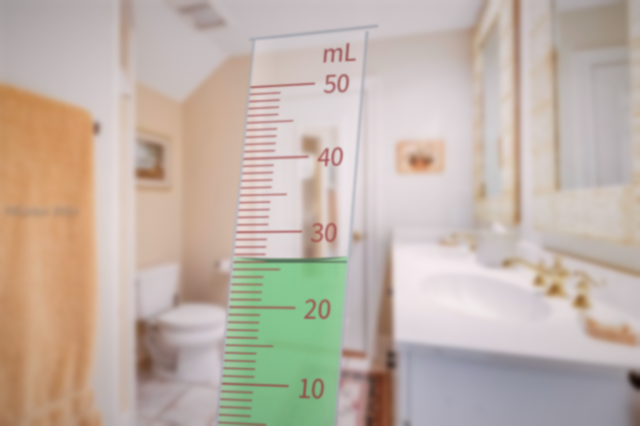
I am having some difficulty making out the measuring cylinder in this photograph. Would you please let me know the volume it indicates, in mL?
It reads 26 mL
